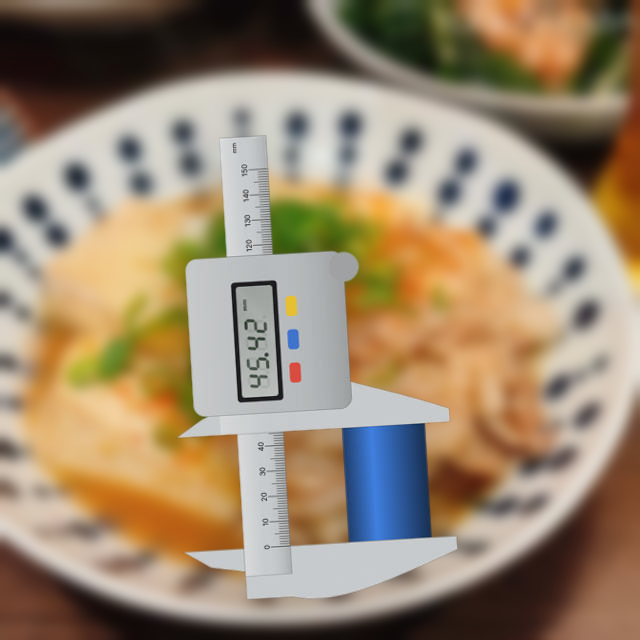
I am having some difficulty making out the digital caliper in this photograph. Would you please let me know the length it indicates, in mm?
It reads 45.42 mm
